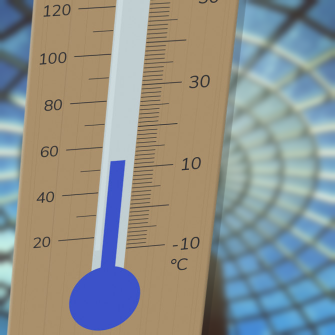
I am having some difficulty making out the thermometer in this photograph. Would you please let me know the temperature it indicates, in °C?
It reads 12 °C
